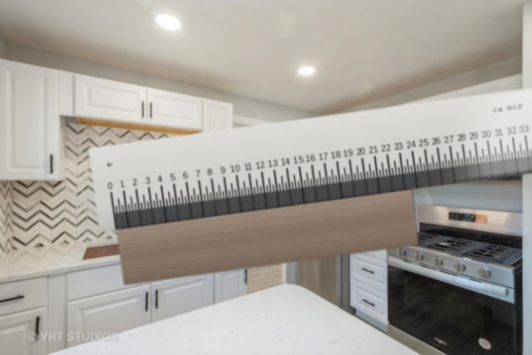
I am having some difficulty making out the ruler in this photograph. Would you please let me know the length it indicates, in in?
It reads 23.5 in
